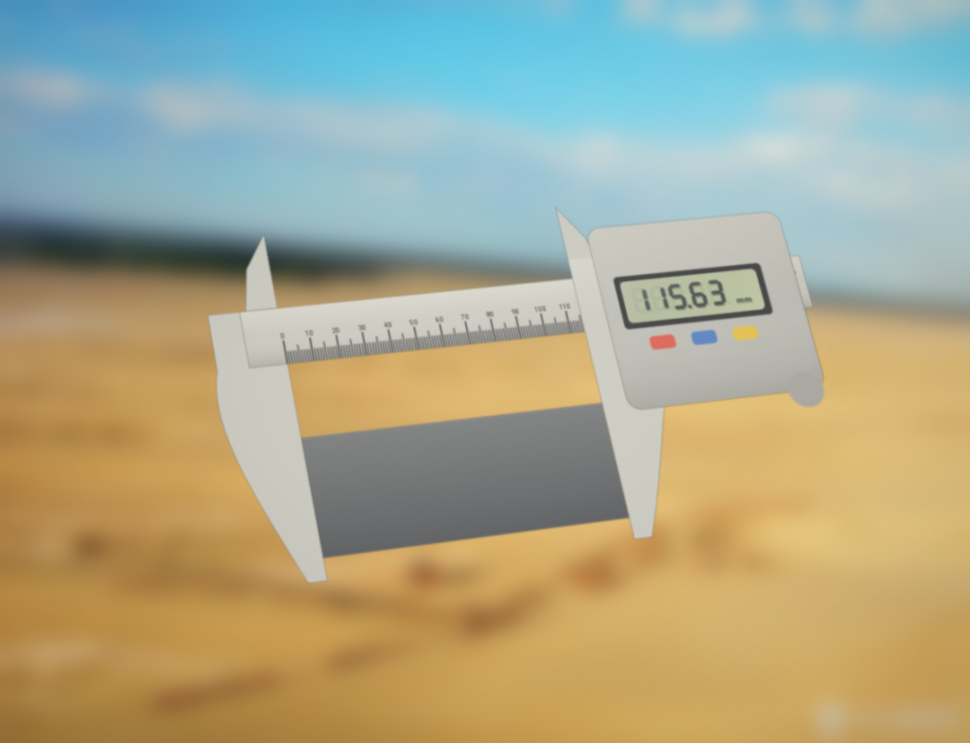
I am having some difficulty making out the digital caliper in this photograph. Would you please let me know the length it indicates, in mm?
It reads 115.63 mm
